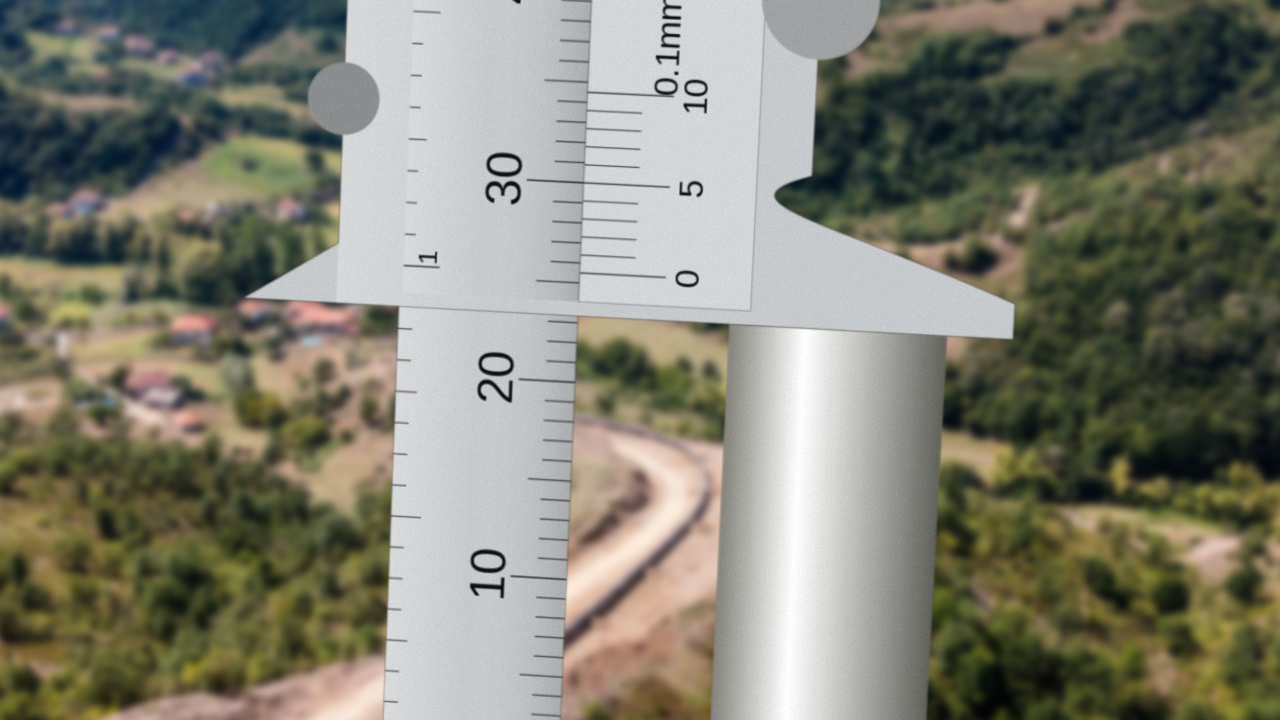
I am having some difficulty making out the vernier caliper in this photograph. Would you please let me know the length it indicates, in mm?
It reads 25.5 mm
